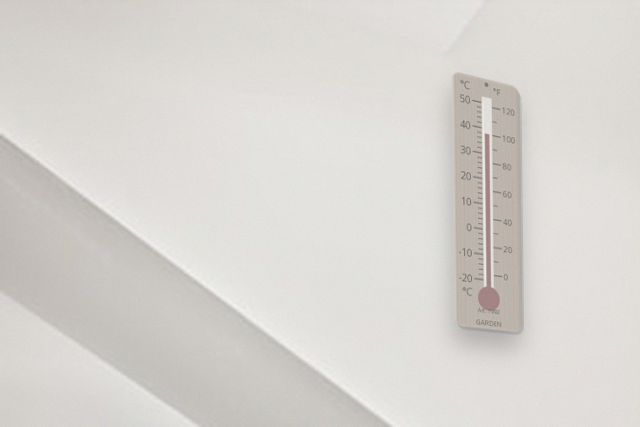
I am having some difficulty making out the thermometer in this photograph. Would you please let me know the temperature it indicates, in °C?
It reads 38 °C
